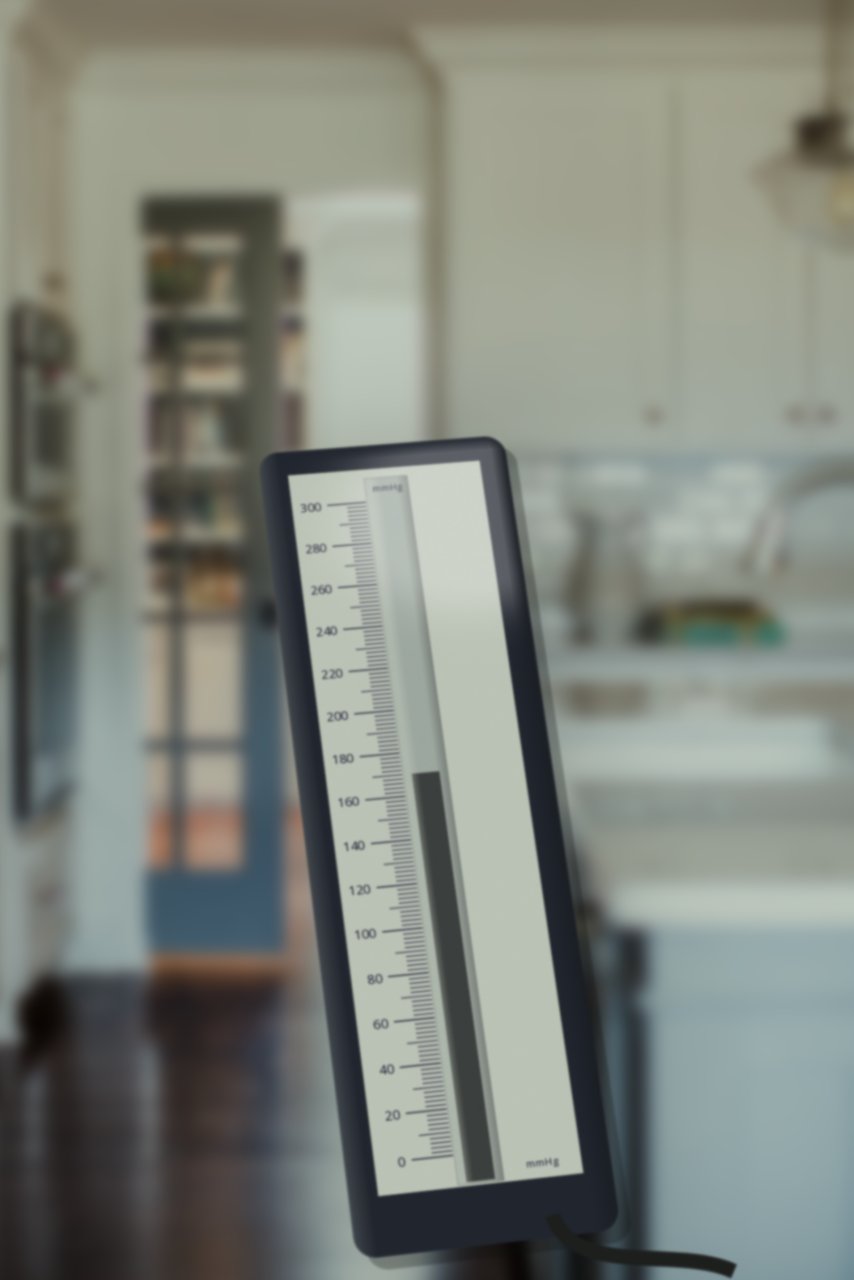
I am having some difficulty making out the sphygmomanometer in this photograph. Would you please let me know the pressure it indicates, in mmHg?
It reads 170 mmHg
